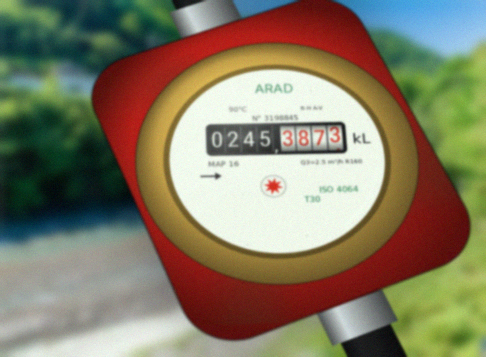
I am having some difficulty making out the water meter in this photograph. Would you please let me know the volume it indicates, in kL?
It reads 245.3873 kL
